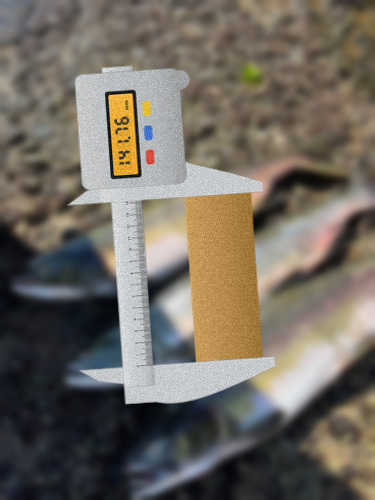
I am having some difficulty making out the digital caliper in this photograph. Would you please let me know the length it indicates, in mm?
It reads 141.76 mm
